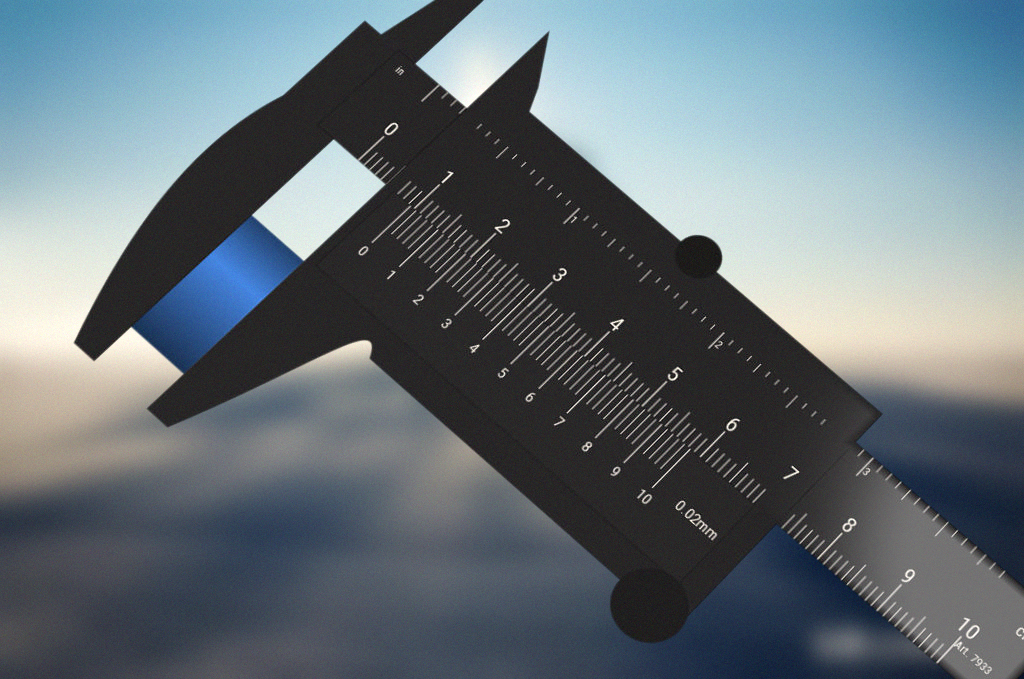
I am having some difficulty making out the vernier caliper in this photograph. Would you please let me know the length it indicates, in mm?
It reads 9.4 mm
